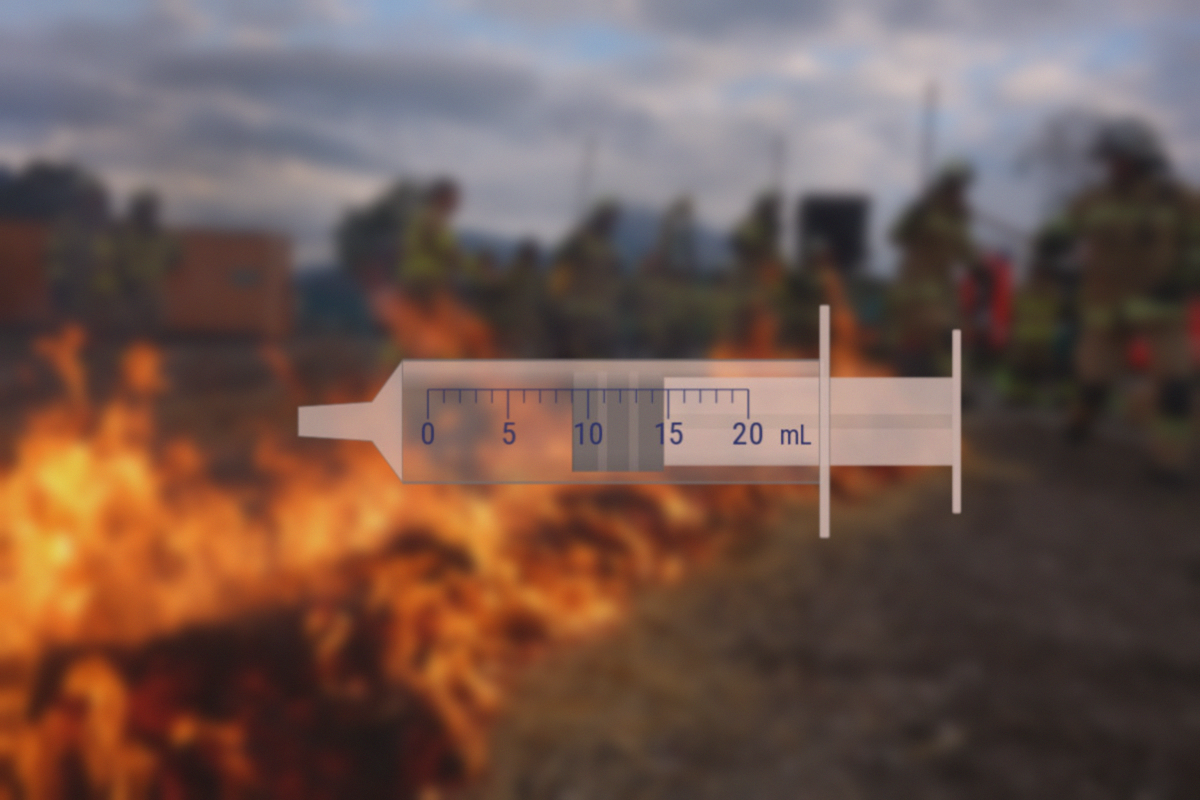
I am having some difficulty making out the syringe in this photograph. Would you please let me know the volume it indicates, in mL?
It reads 9 mL
